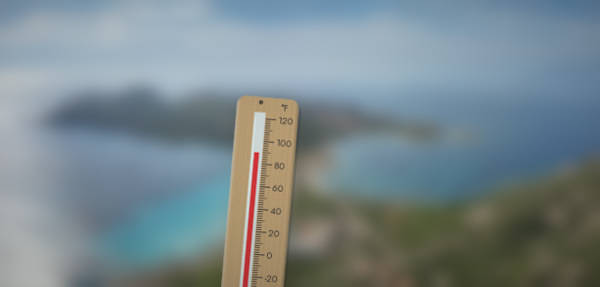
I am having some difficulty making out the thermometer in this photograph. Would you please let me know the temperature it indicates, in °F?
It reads 90 °F
